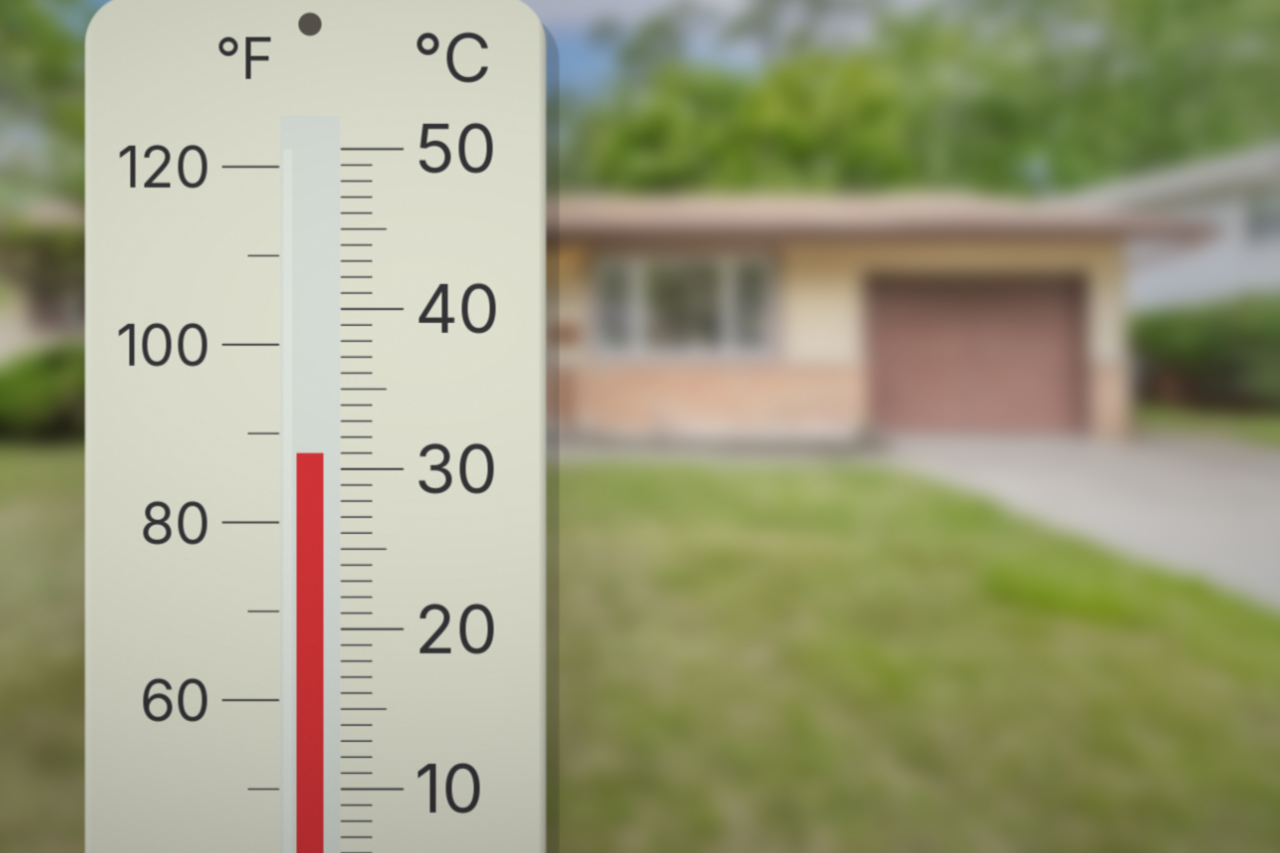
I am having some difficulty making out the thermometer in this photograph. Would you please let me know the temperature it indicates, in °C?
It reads 31 °C
